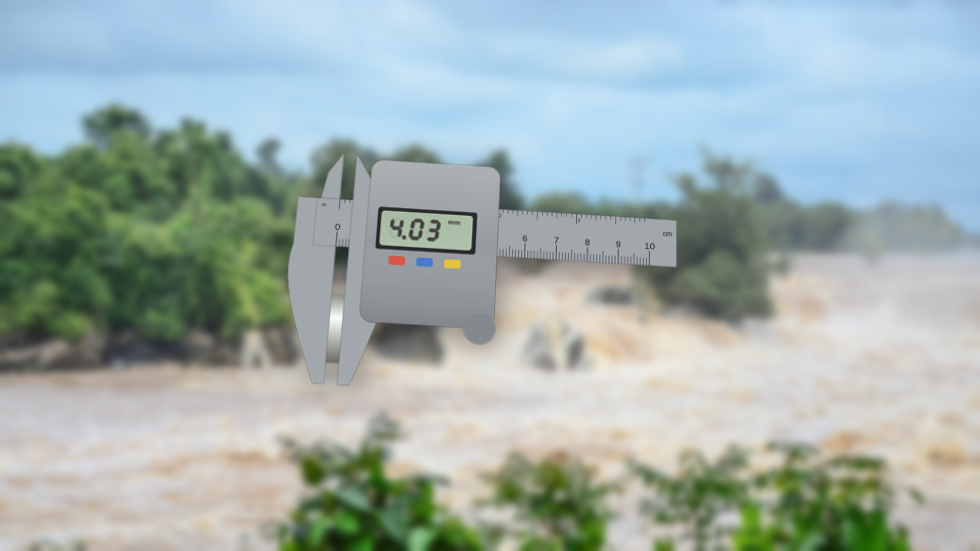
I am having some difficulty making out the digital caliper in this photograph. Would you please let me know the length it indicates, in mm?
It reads 4.03 mm
